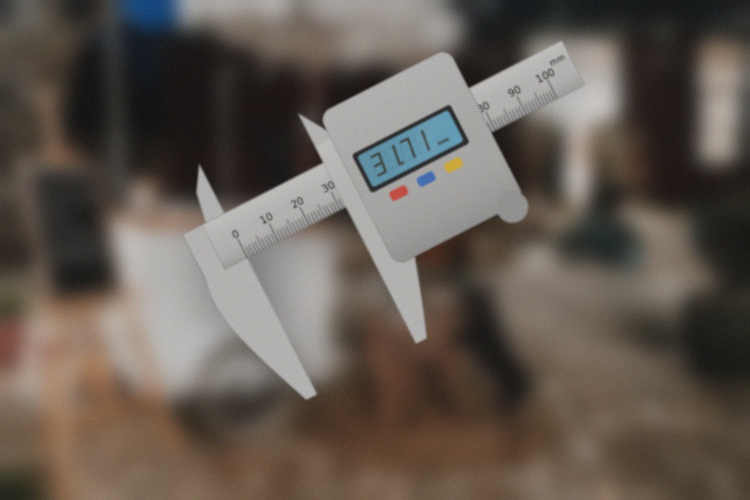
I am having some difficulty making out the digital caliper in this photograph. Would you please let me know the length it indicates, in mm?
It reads 31.71 mm
